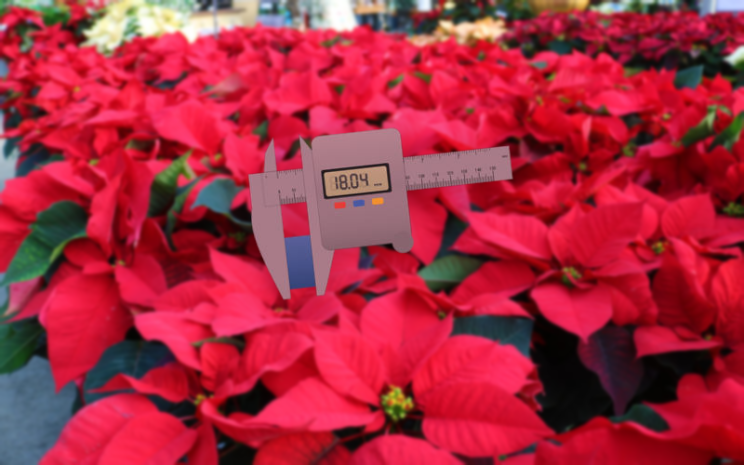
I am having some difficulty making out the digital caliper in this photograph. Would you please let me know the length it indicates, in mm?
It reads 18.04 mm
